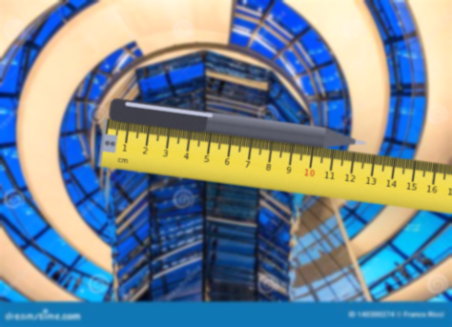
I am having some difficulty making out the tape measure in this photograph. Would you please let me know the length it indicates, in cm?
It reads 12.5 cm
